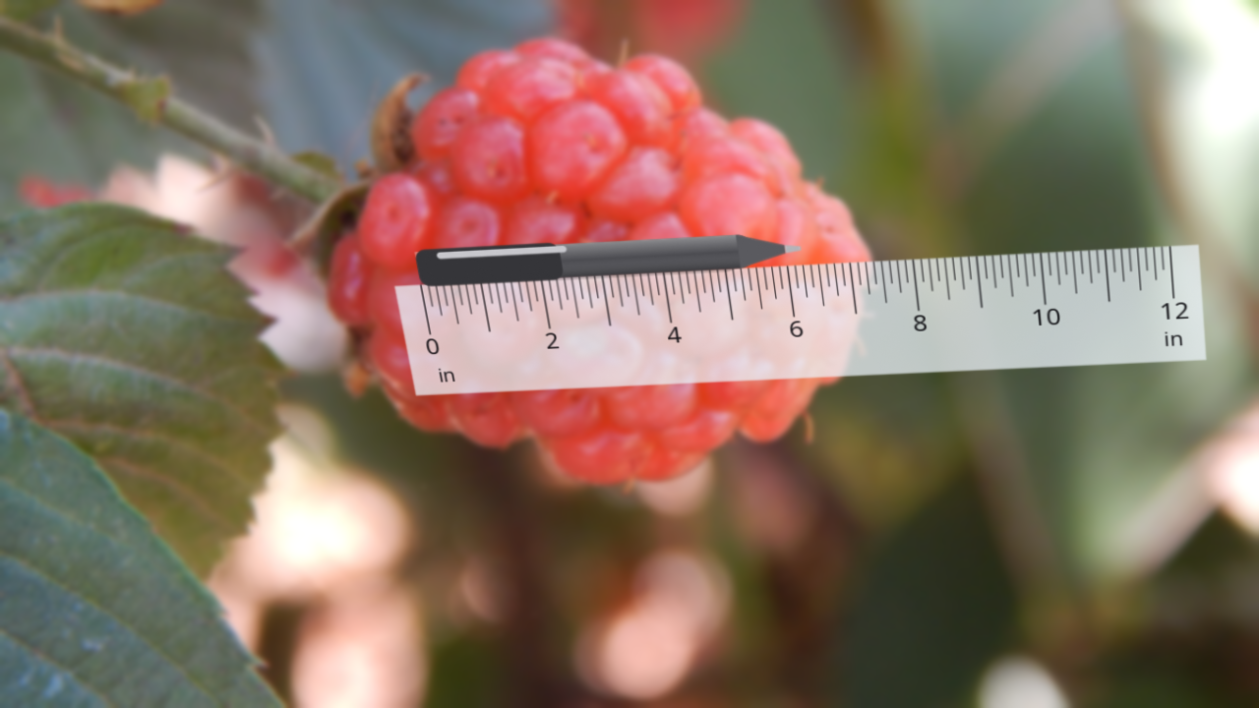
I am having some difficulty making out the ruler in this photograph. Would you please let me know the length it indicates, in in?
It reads 6.25 in
